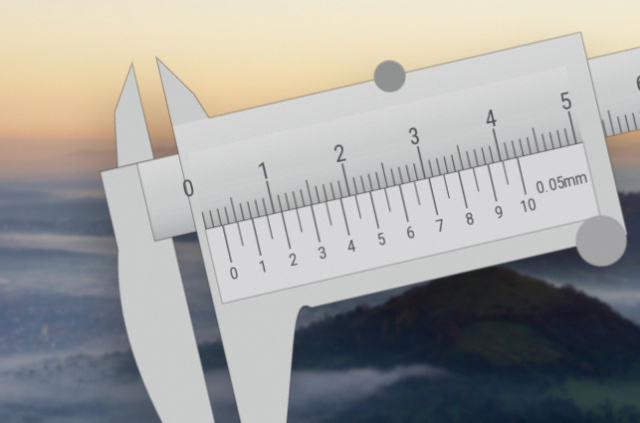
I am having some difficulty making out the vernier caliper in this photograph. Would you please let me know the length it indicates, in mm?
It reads 3.2 mm
